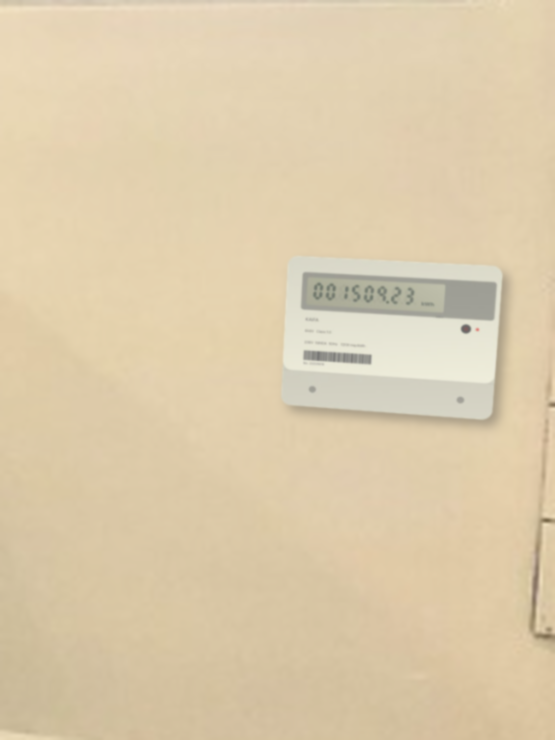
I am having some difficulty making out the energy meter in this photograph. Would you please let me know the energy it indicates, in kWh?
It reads 1509.23 kWh
